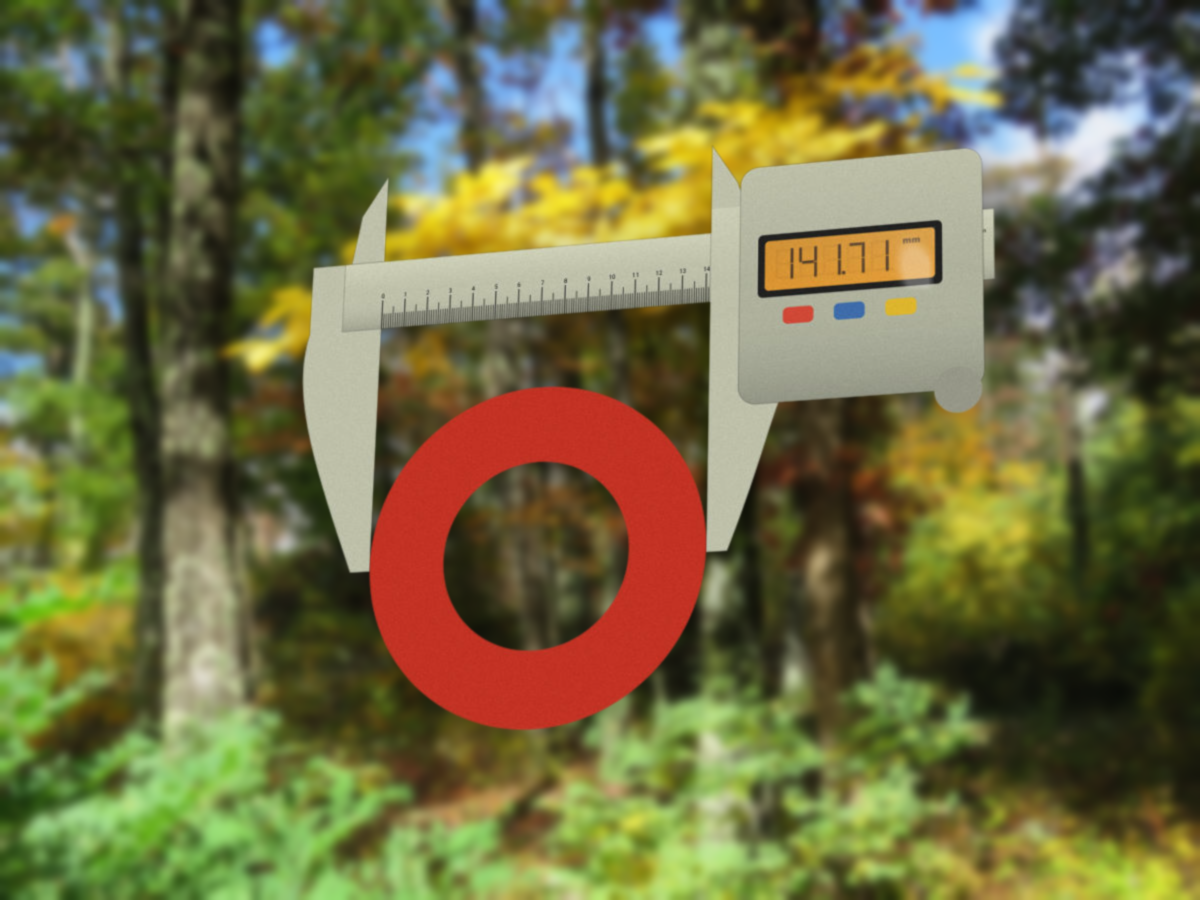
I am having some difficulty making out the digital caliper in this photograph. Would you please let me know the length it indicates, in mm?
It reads 141.71 mm
